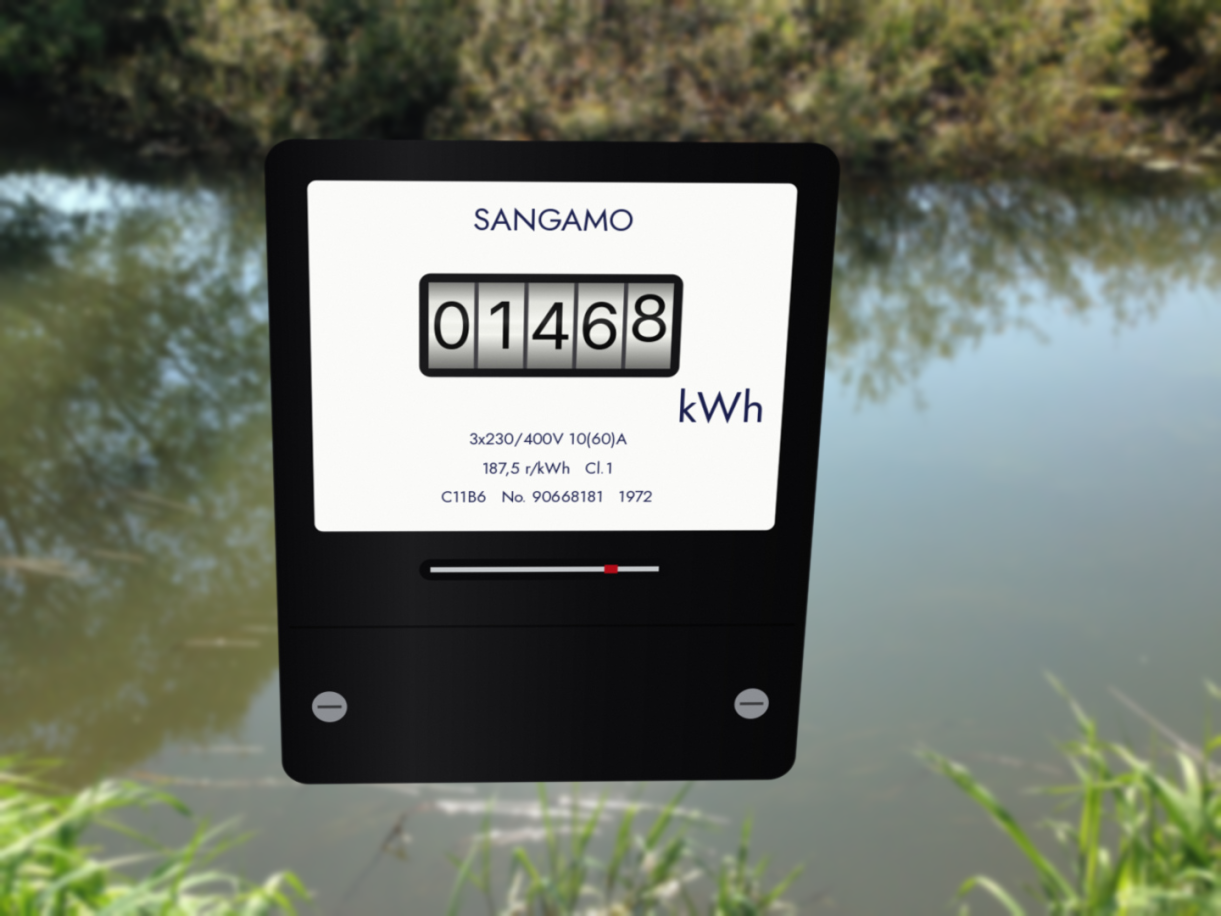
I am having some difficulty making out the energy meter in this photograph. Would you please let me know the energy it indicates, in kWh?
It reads 1468 kWh
